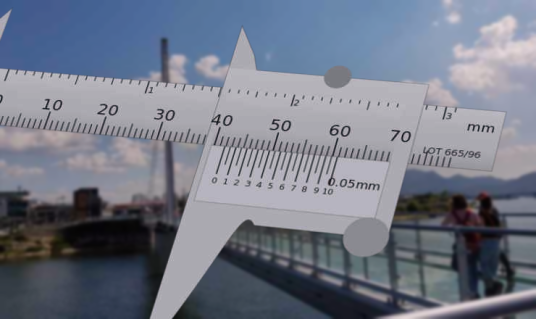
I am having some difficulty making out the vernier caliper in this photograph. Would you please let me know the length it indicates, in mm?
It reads 41.8 mm
